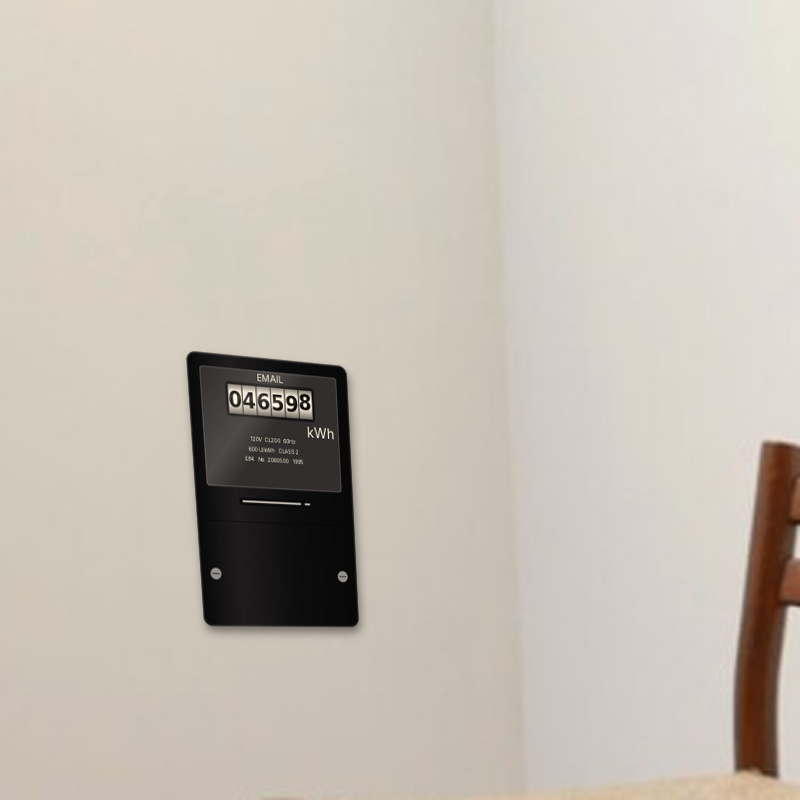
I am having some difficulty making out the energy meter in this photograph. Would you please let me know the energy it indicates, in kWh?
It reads 46598 kWh
